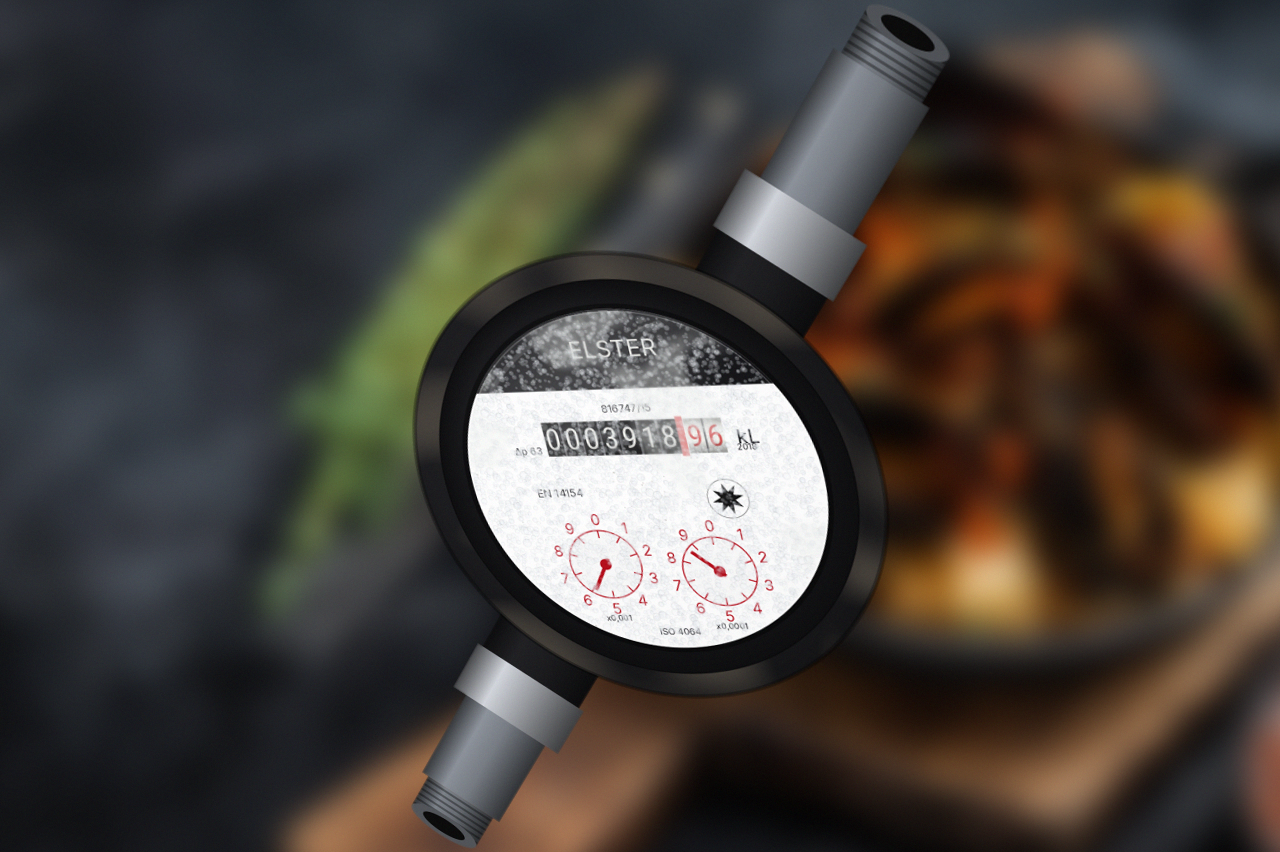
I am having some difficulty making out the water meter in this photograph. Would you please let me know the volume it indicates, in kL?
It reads 3918.9658 kL
